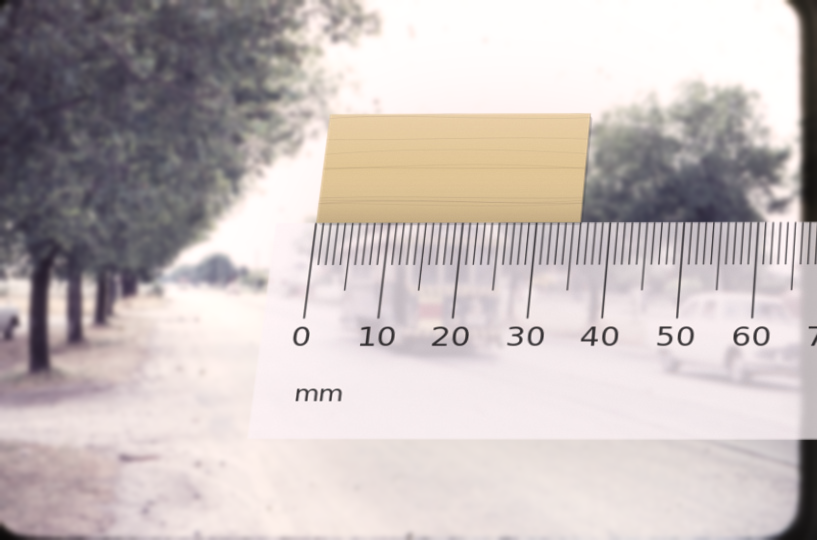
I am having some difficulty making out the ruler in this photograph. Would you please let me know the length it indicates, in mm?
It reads 36 mm
